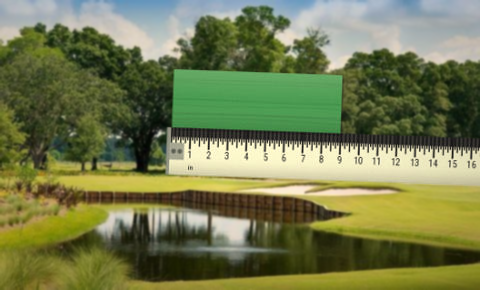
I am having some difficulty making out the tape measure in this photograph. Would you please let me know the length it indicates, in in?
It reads 9 in
